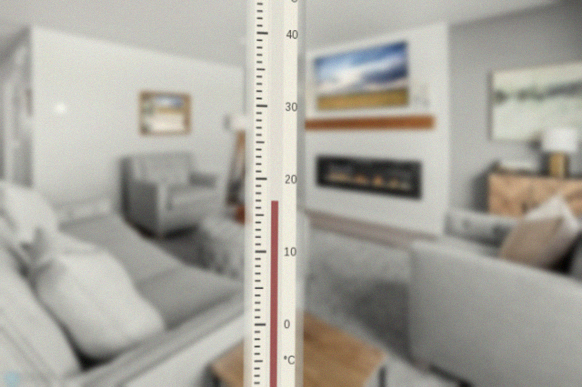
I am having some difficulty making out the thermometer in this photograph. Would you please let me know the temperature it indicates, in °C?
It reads 17 °C
